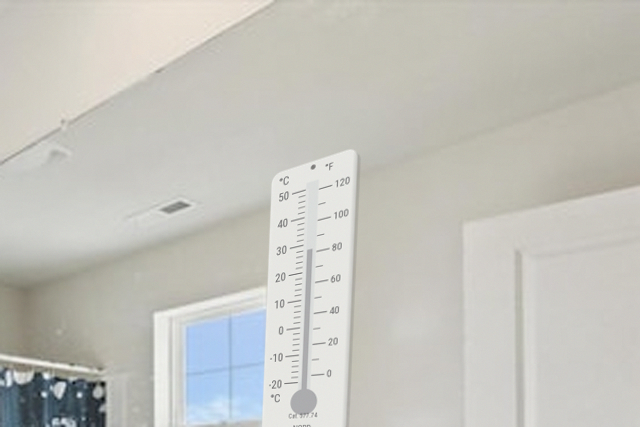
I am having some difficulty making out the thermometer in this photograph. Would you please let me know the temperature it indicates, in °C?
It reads 28 °C
